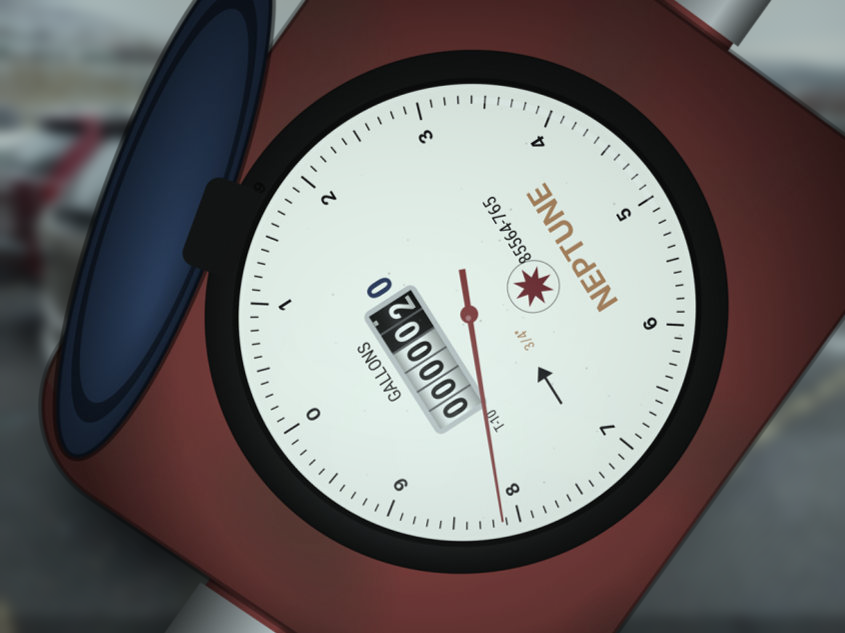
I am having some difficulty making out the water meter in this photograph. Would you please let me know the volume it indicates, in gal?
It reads 18.1 gal
